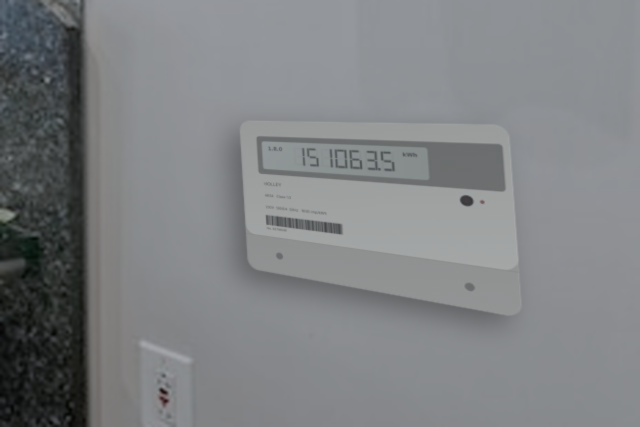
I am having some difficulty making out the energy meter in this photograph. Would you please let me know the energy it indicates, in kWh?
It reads 151063.5 kWh
